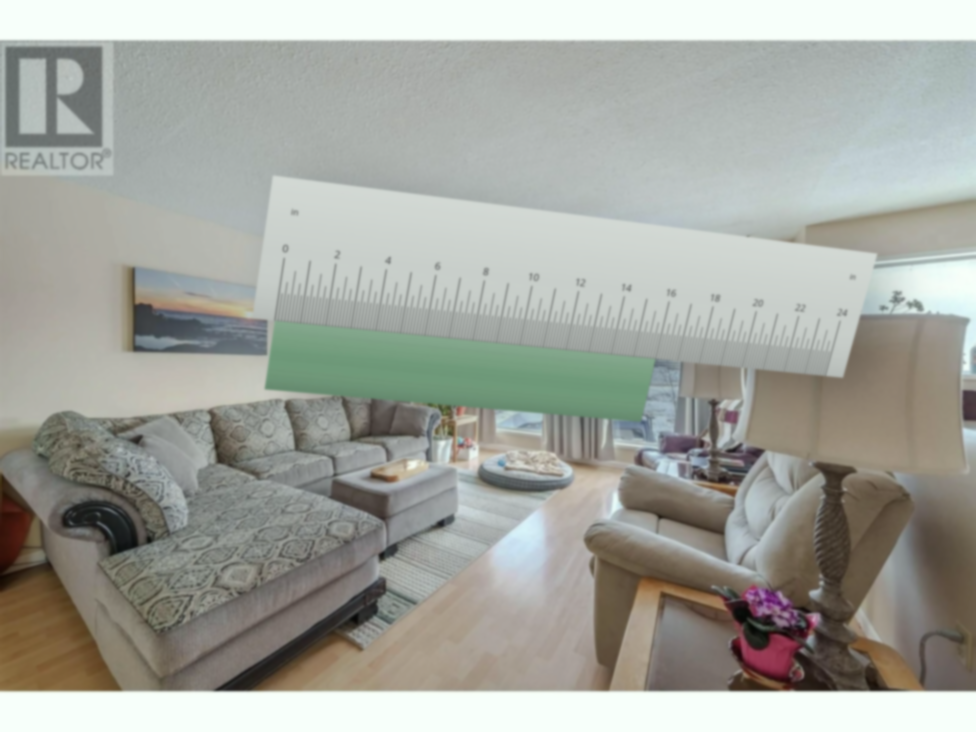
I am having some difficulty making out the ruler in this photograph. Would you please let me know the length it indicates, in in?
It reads 16 in
